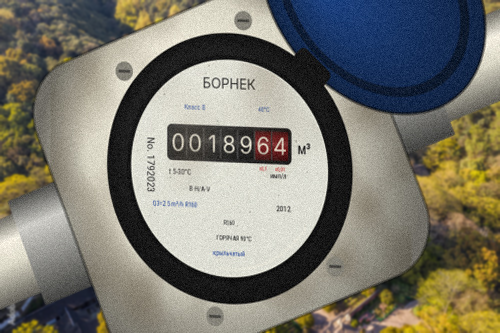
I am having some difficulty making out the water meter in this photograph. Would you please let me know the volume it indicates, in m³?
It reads 189.64 m³
